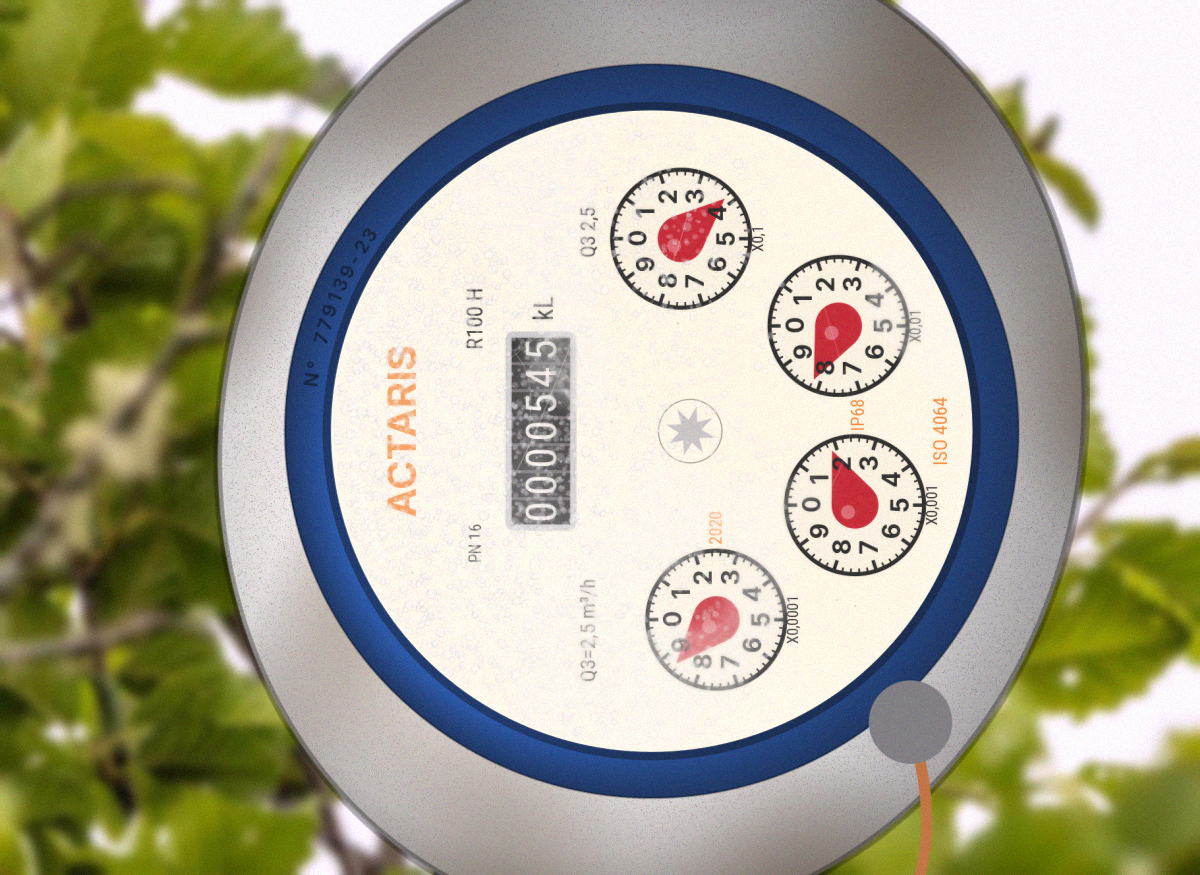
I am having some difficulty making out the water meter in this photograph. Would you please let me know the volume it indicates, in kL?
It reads 545.3818 kL
